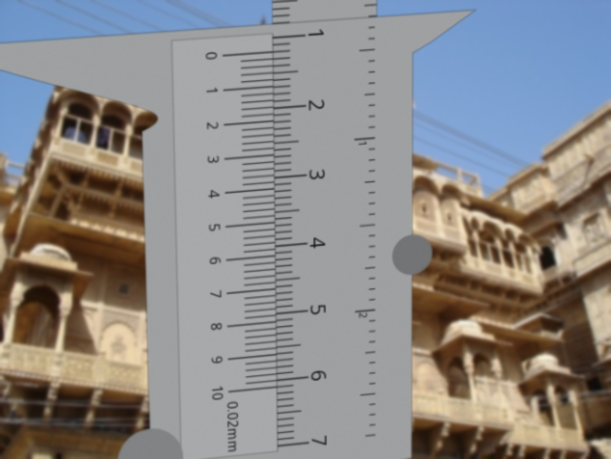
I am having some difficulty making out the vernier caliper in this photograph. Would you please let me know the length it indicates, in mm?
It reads 12.0 mm
